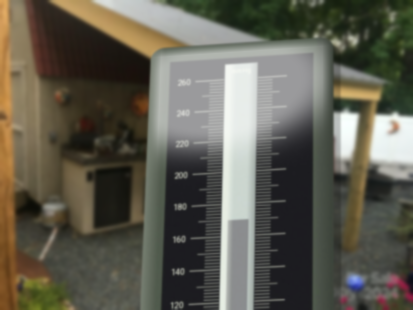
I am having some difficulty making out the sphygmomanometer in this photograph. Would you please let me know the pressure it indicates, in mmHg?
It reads 170 mmHg
